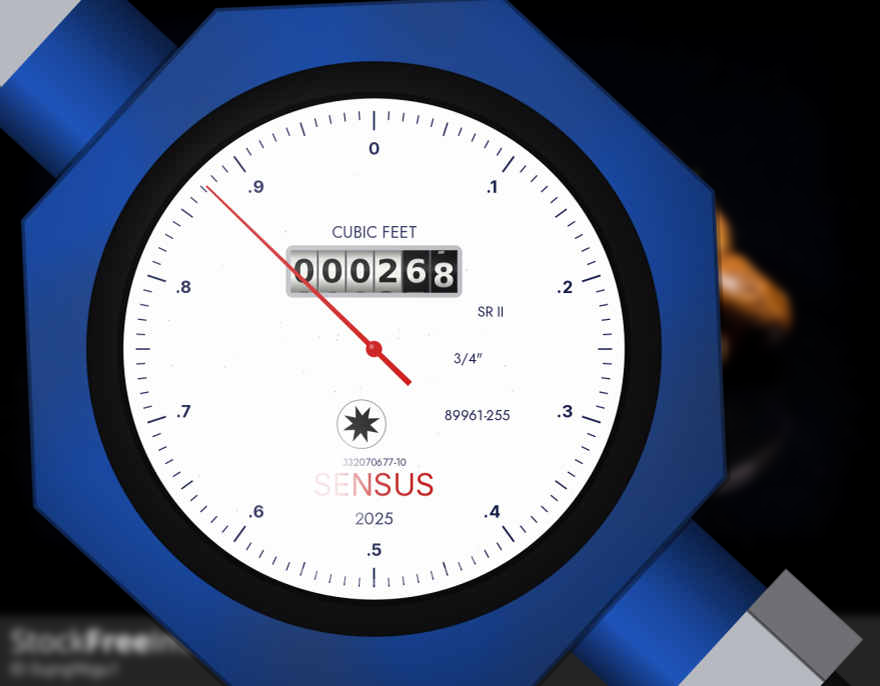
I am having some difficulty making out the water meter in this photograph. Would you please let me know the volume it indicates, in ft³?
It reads 267.87 ft³
